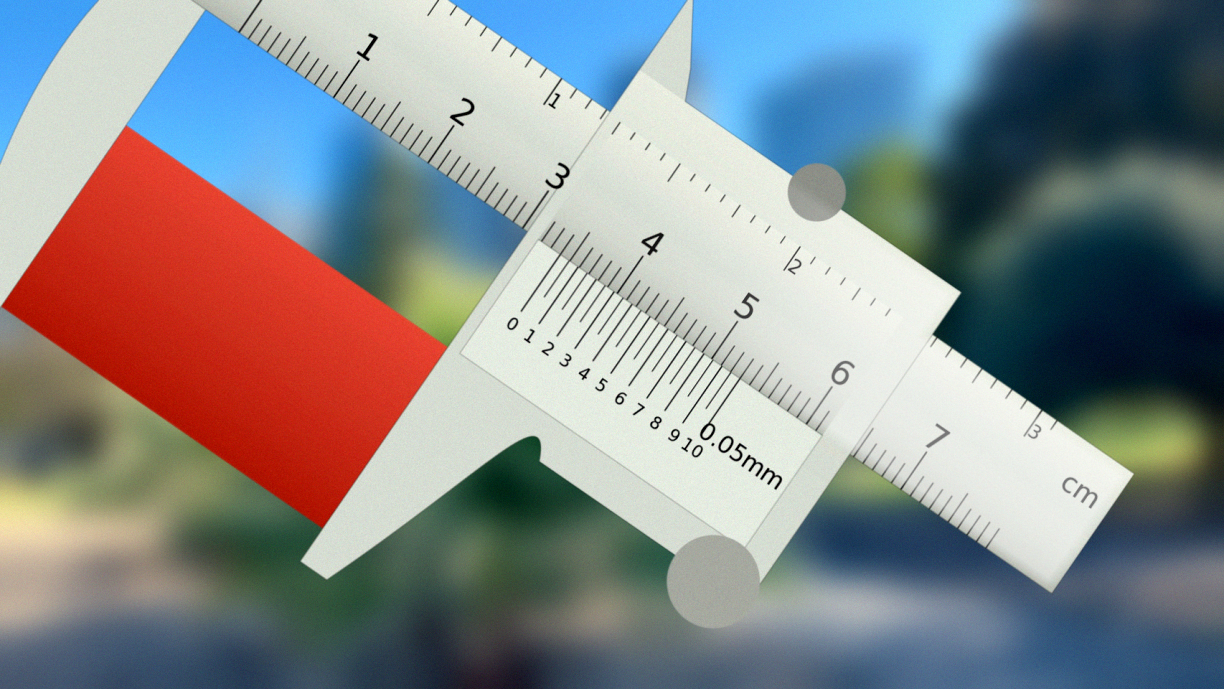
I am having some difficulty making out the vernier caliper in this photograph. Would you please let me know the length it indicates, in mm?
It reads 34.0 mm
